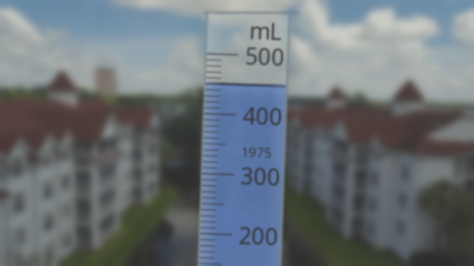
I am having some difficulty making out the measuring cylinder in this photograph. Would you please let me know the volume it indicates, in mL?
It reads 450 mL
